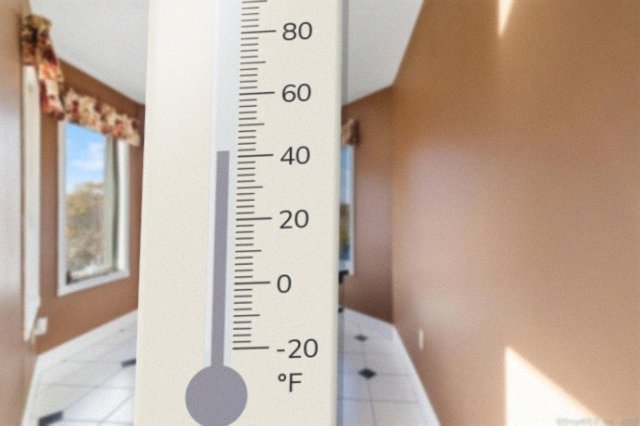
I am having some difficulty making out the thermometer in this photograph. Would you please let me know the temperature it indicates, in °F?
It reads 42 °F
